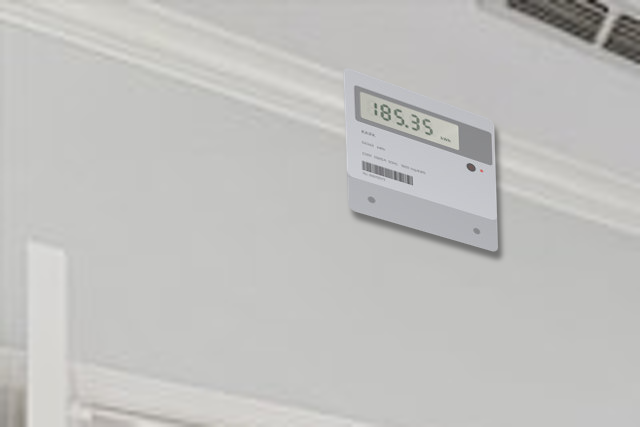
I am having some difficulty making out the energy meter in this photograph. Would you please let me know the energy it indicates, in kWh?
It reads 185.35 kWh
